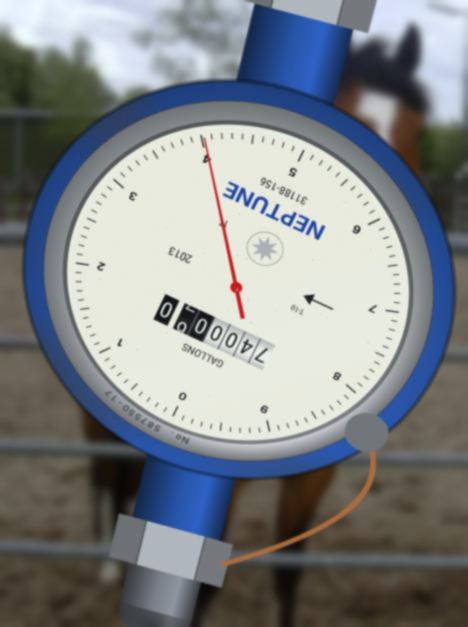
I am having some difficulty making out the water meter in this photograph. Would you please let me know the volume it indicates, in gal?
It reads 7400064.0 gal
